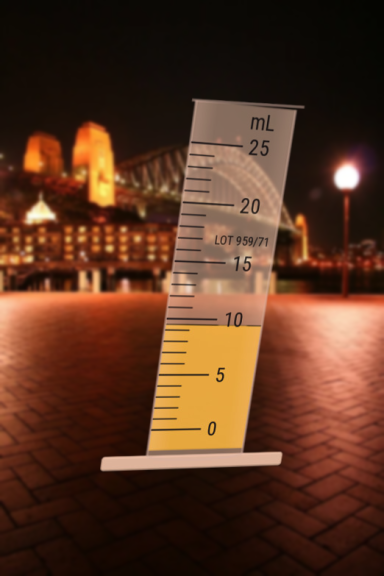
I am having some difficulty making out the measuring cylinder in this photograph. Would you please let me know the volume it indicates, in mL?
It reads 9.5 mL
